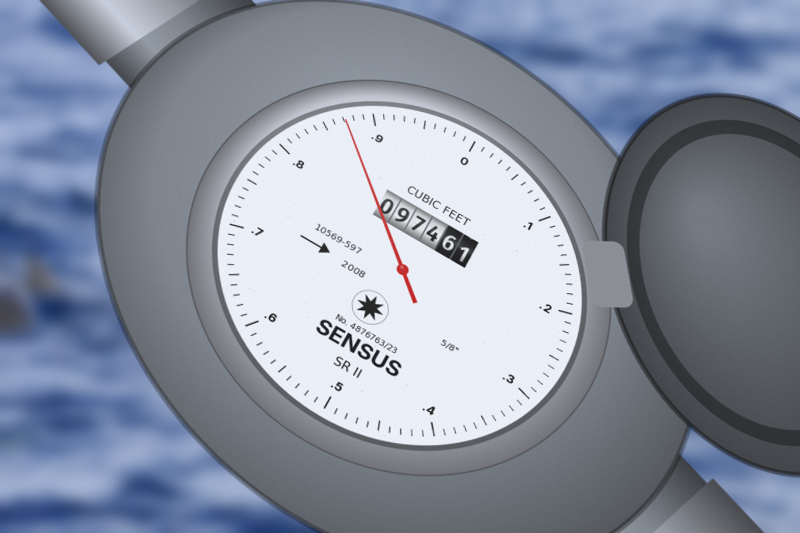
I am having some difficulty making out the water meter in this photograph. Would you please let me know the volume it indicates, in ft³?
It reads 97460.87 ft³
